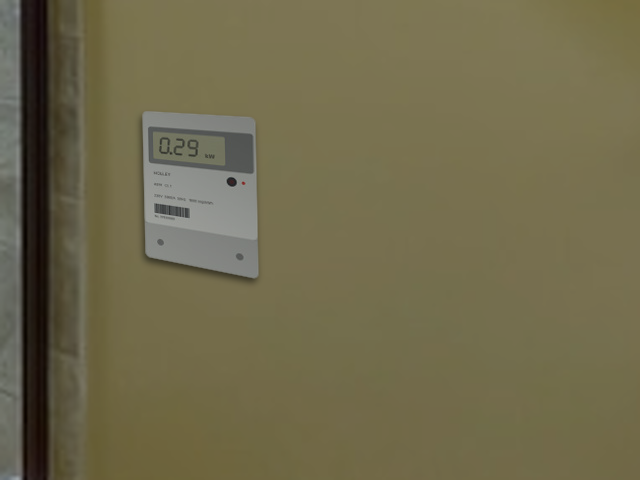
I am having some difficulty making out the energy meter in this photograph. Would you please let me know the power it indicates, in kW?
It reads 0.29 kW
